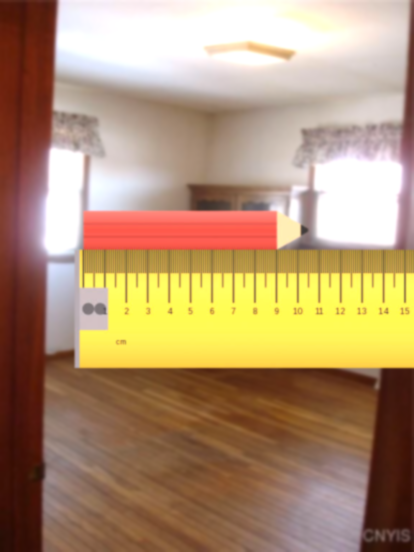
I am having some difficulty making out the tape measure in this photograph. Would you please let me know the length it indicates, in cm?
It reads 10.5 cm
